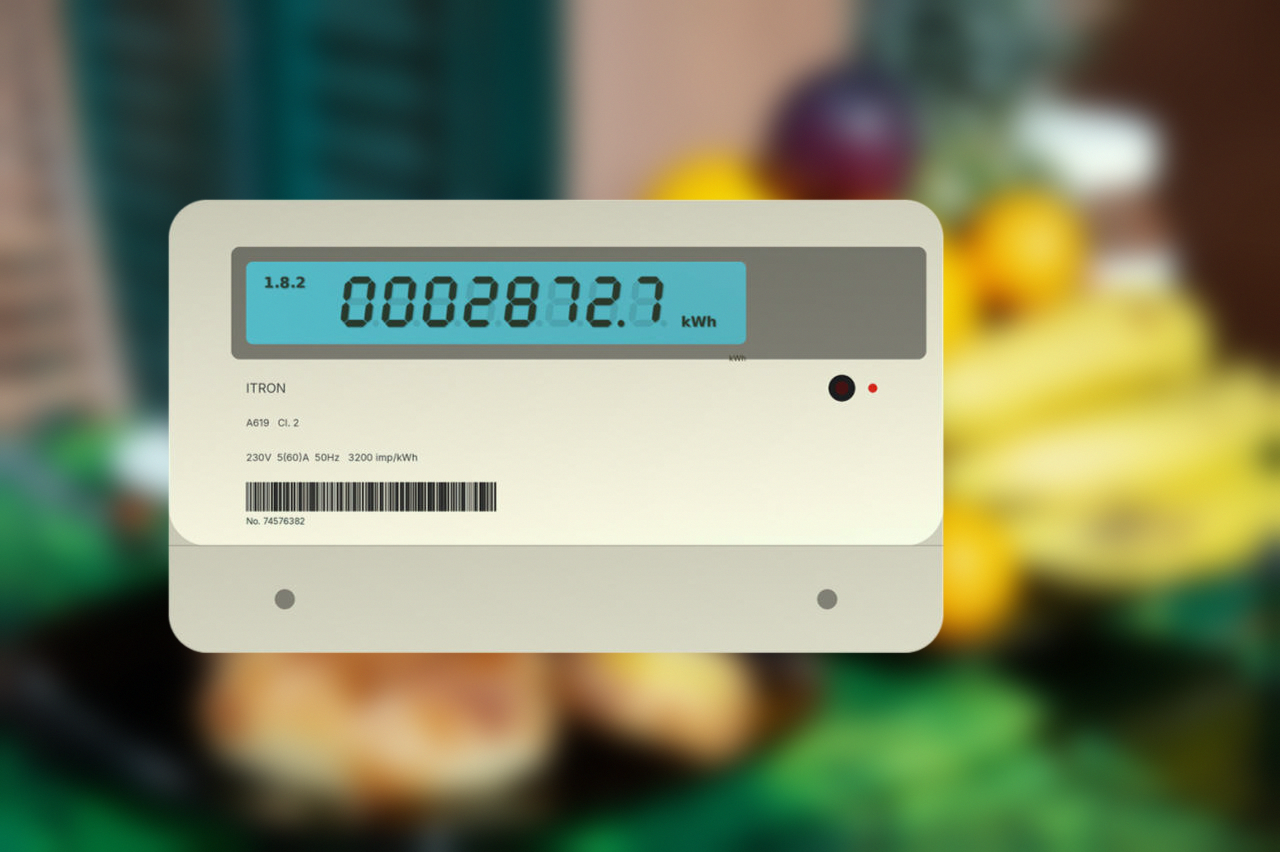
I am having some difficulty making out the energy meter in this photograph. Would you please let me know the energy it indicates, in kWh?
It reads 2872.7 kWh
